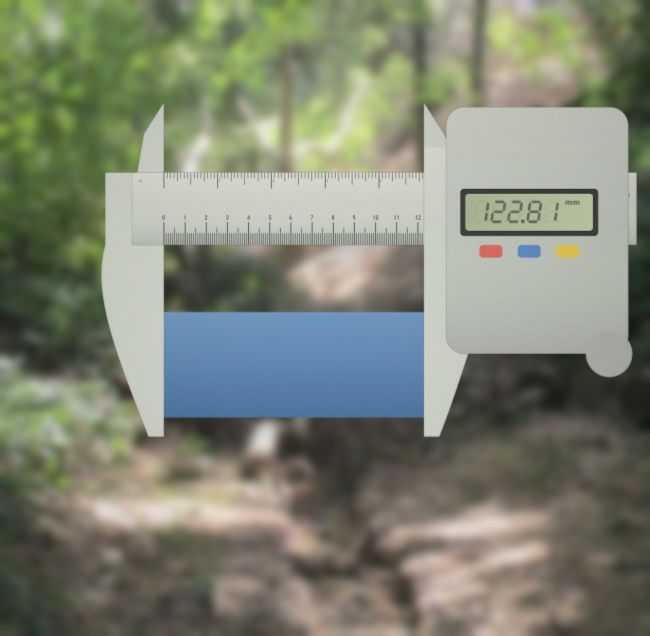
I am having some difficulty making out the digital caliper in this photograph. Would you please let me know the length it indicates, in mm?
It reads 122.81 mm
